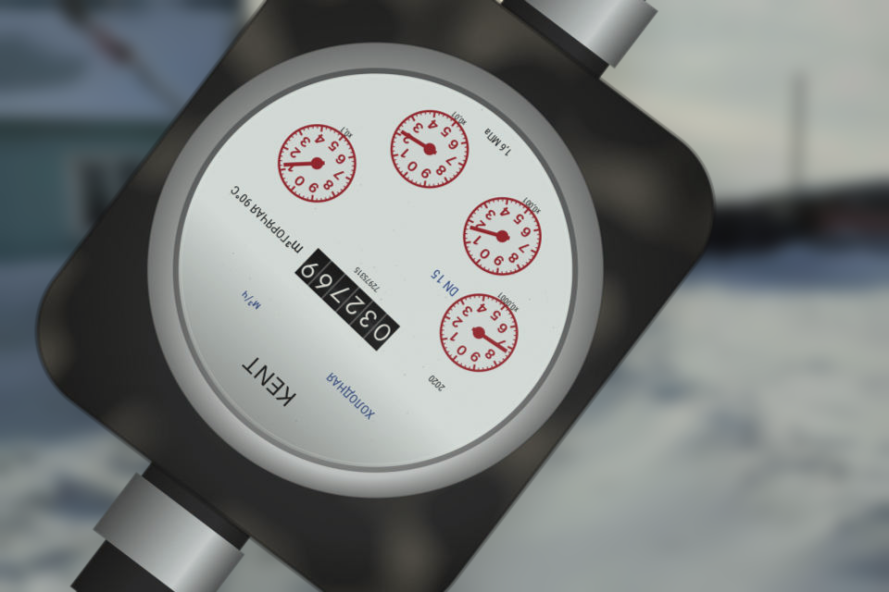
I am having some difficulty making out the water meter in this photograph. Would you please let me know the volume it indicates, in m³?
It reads 32769.1217 m³
